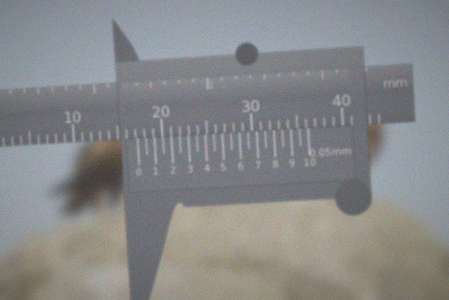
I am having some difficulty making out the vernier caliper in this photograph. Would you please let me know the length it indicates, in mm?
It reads 17.2 mm
